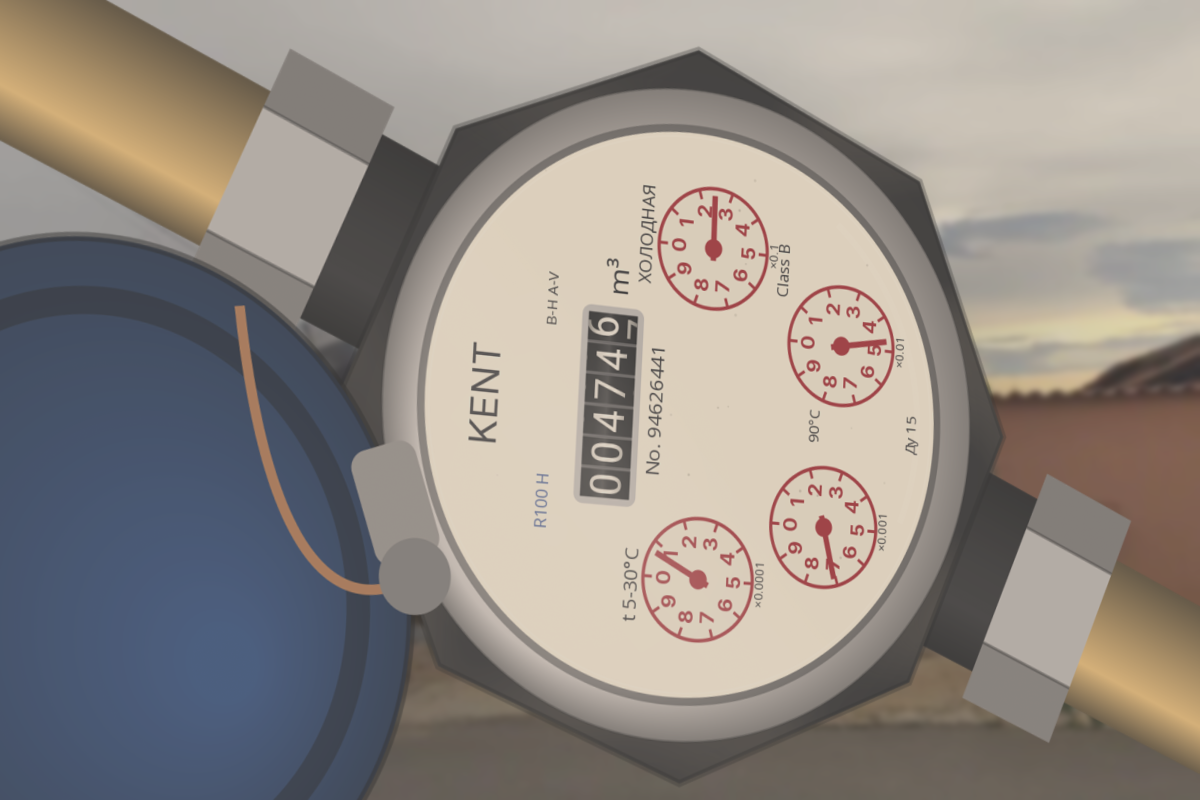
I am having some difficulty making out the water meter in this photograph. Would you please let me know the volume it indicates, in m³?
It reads 4746.2470 m³
